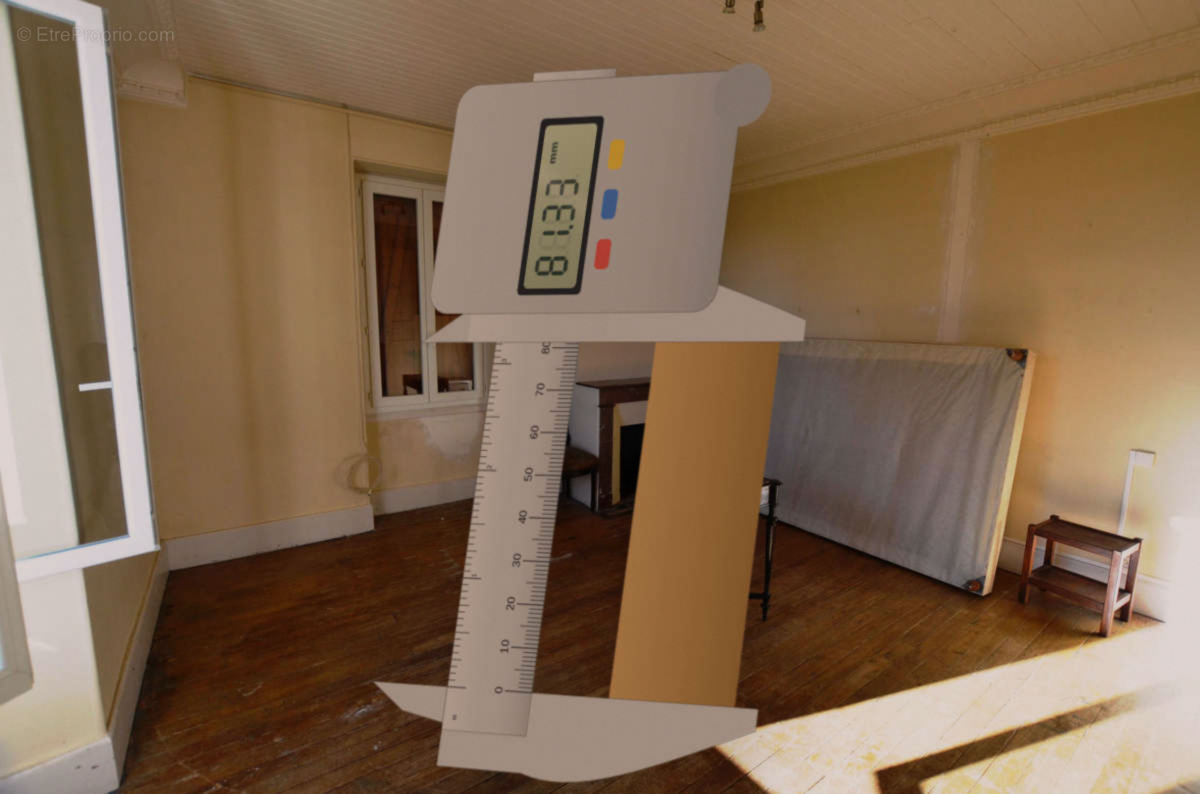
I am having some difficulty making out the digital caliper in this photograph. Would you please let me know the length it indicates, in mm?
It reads 81.33 mm
